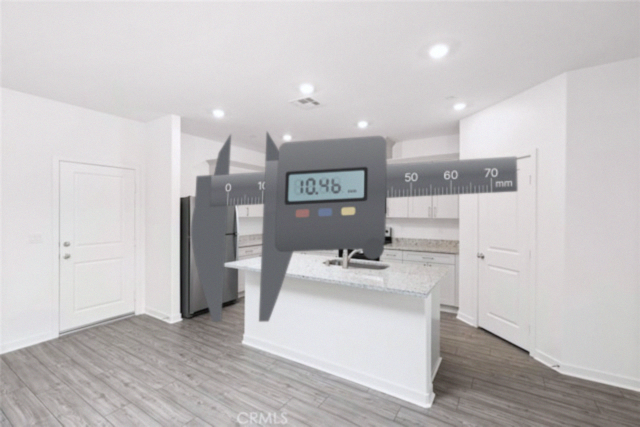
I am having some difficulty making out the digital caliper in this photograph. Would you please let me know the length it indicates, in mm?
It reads 10.46 mm
